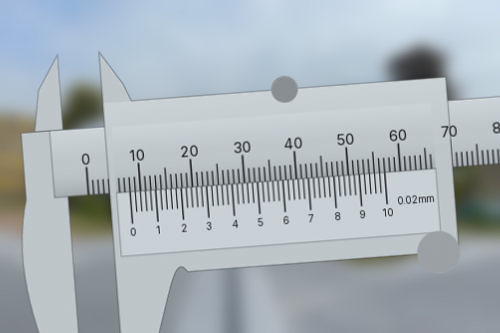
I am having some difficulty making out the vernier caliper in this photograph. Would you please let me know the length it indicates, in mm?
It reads 8.0 mm
